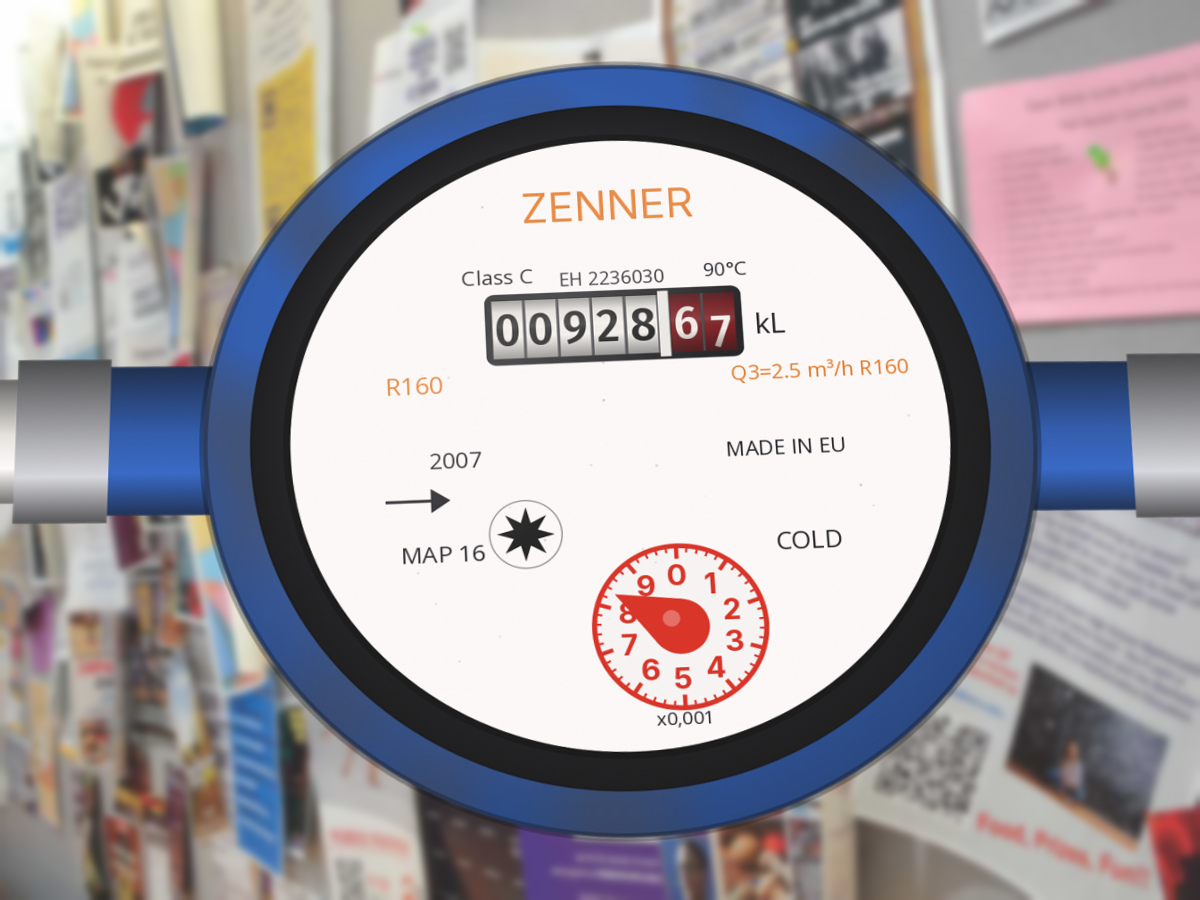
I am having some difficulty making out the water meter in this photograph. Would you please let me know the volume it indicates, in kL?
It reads 928.668 kL
